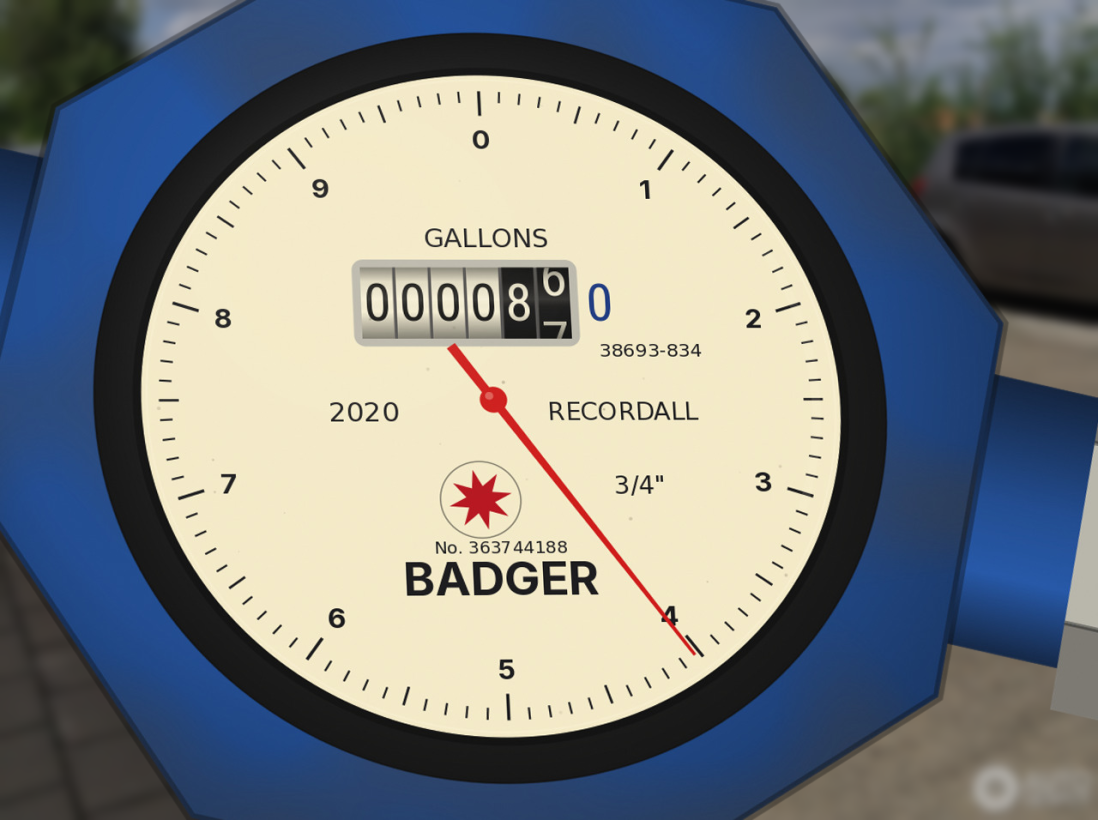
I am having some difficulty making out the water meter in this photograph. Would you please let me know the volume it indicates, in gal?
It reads 864.0 gal
